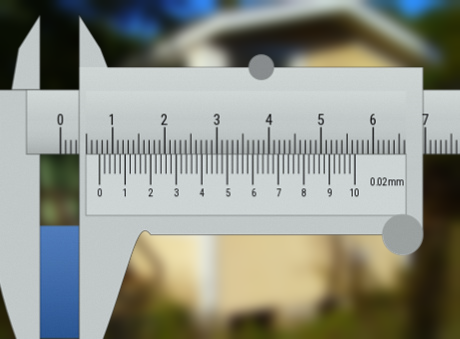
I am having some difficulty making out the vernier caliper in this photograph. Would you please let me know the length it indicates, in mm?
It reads 7.5 mm
